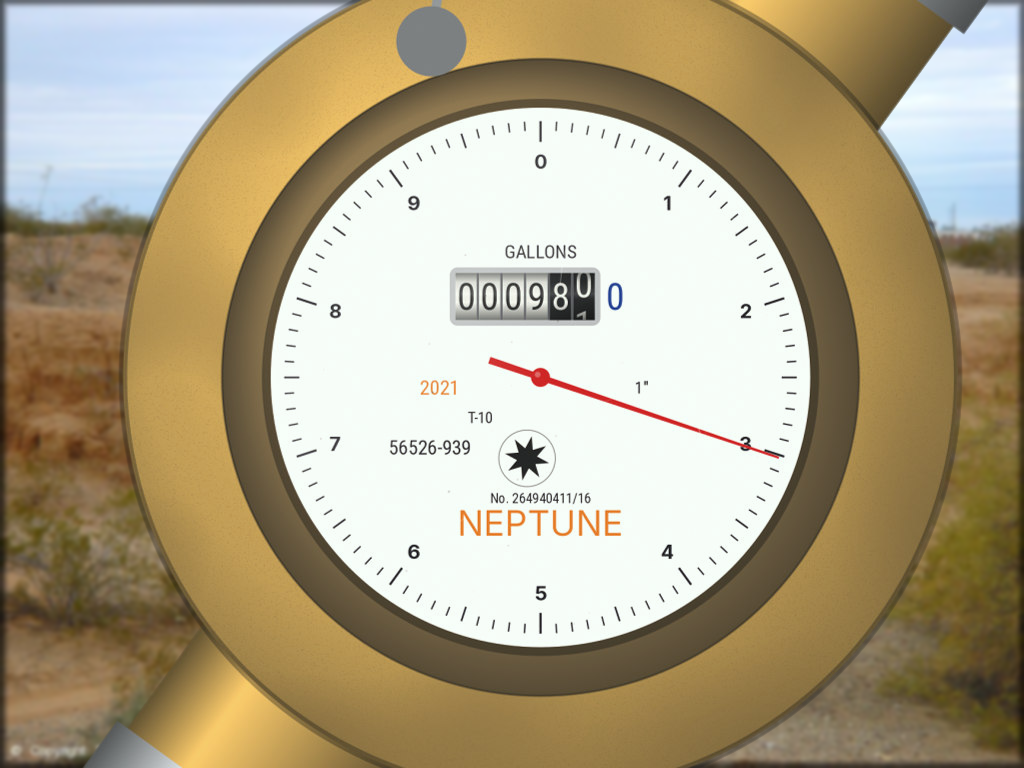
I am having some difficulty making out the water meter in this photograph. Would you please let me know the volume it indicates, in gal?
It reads 9803.0 gal
